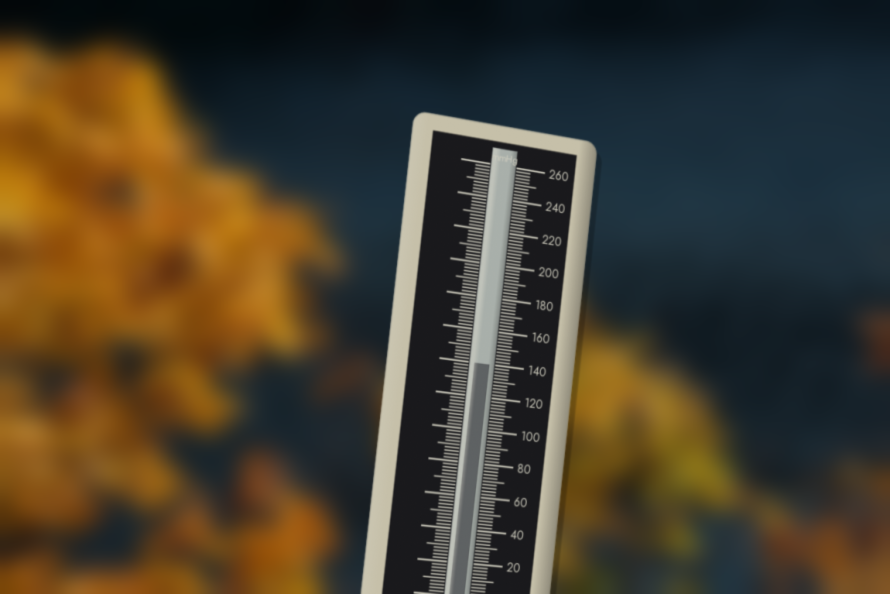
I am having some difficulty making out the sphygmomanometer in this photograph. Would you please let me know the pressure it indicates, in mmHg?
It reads 140 mmHg
